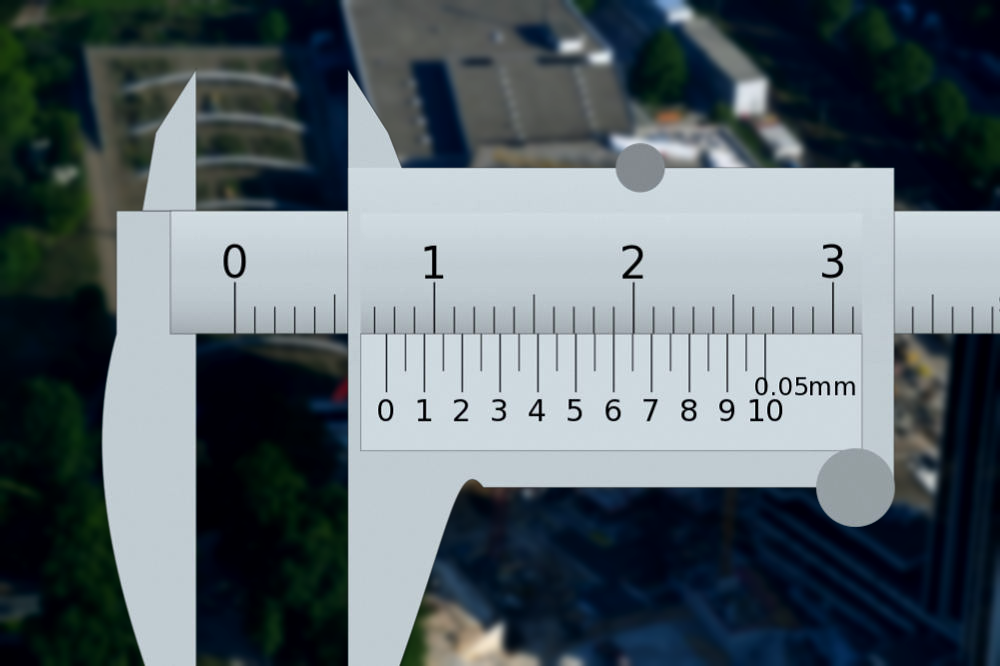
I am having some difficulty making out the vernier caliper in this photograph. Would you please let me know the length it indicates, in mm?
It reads 7.6 mm
